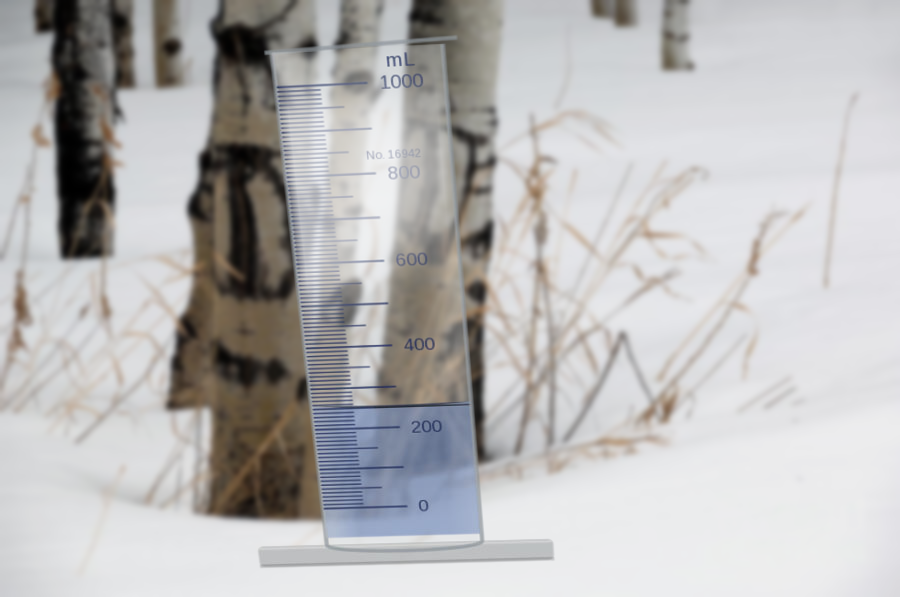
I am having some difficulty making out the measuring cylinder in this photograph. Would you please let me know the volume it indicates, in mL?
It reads 250 mL
